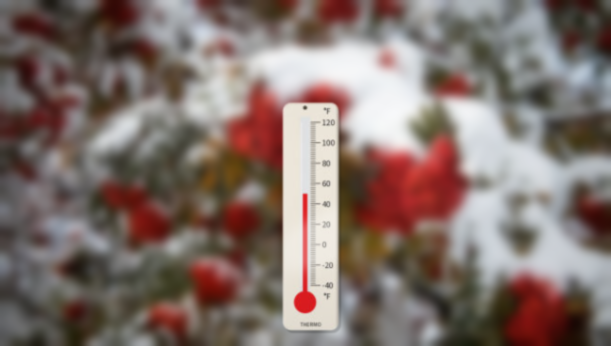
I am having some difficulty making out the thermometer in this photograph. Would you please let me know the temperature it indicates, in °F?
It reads 50 °F
